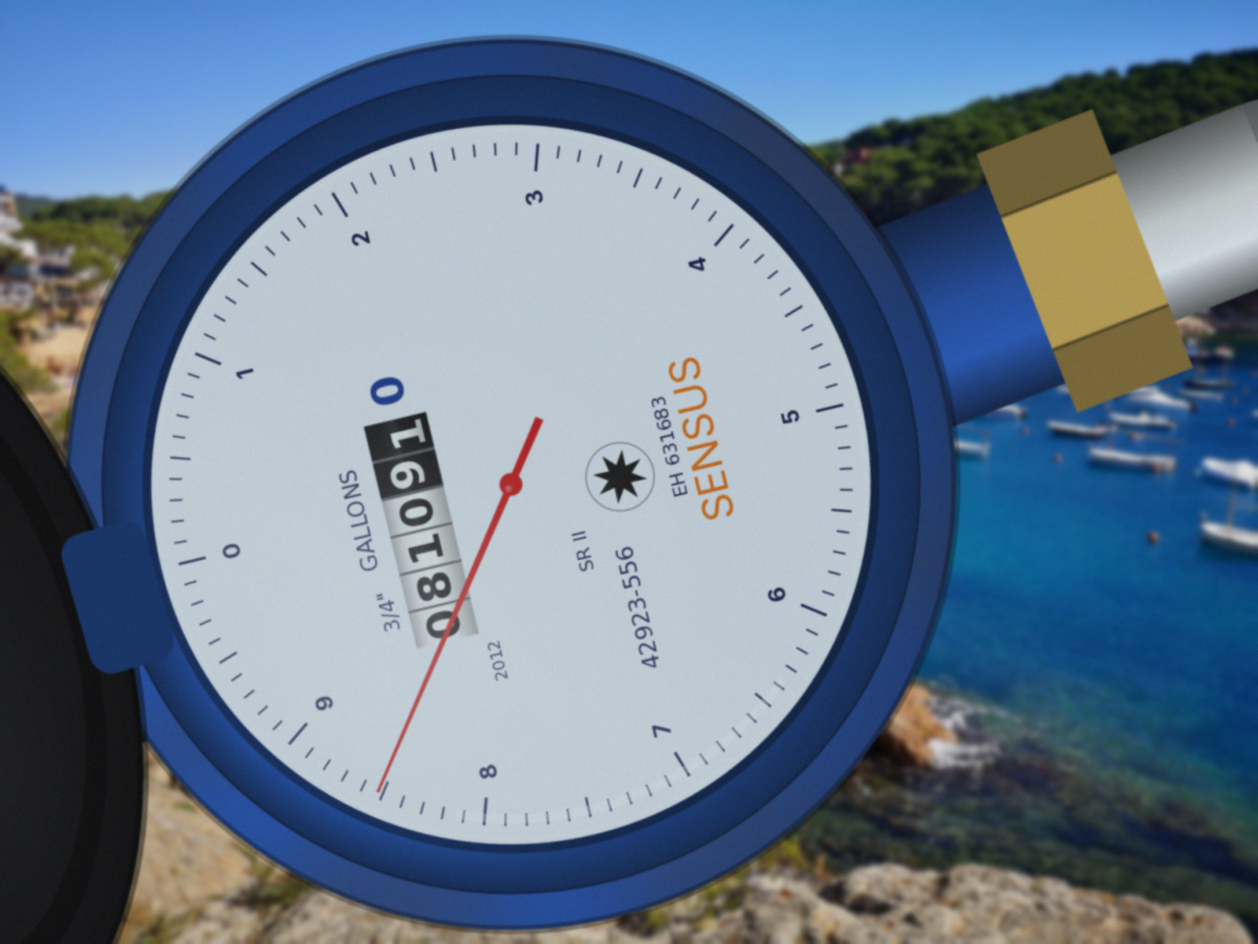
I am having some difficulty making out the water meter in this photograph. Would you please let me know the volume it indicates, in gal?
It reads 810908.5 gal
